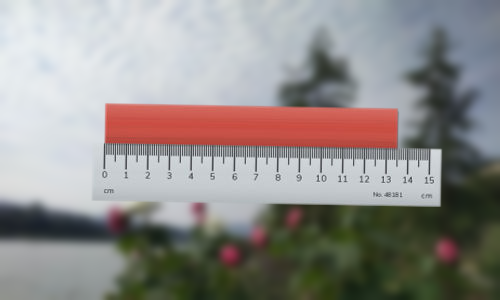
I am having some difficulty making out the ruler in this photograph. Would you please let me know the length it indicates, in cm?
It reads 13.5 cm
